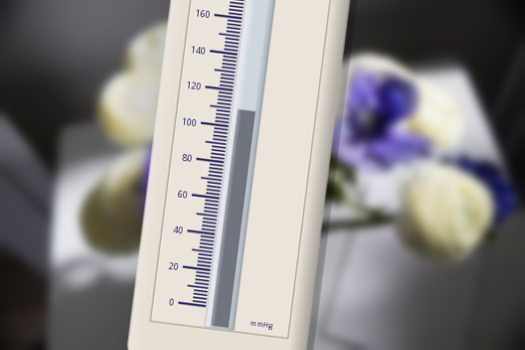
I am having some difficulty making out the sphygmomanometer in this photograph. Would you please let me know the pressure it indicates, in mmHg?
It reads 110 mmHg
